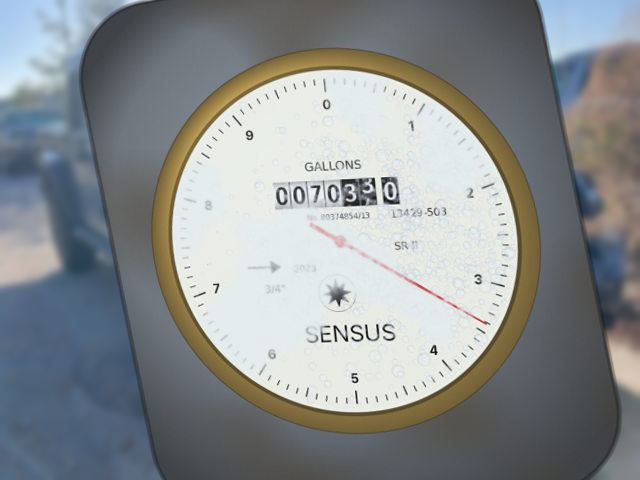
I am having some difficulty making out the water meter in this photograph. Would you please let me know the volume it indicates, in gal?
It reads 70333.4 gal
